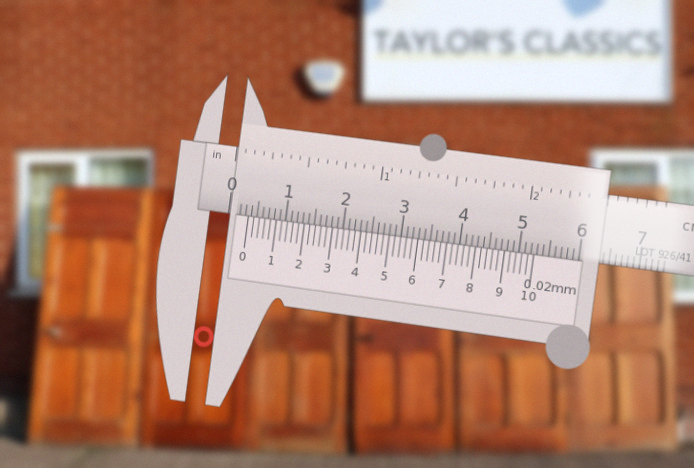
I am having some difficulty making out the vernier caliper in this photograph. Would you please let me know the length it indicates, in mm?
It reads 3.5 mm
